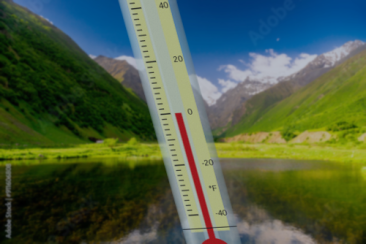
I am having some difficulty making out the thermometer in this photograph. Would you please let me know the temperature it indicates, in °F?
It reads 0 °F
